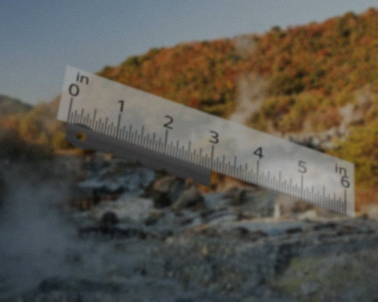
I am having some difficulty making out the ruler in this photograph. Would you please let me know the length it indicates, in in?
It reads 3 in
